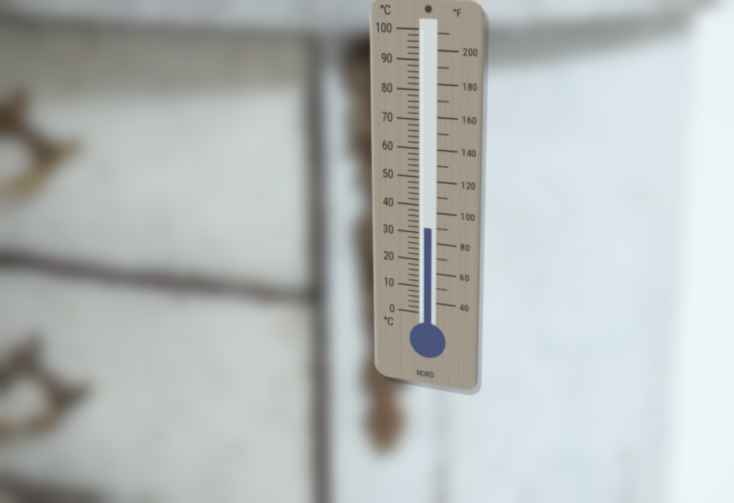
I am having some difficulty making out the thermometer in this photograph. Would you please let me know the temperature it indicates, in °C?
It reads 32 °C
